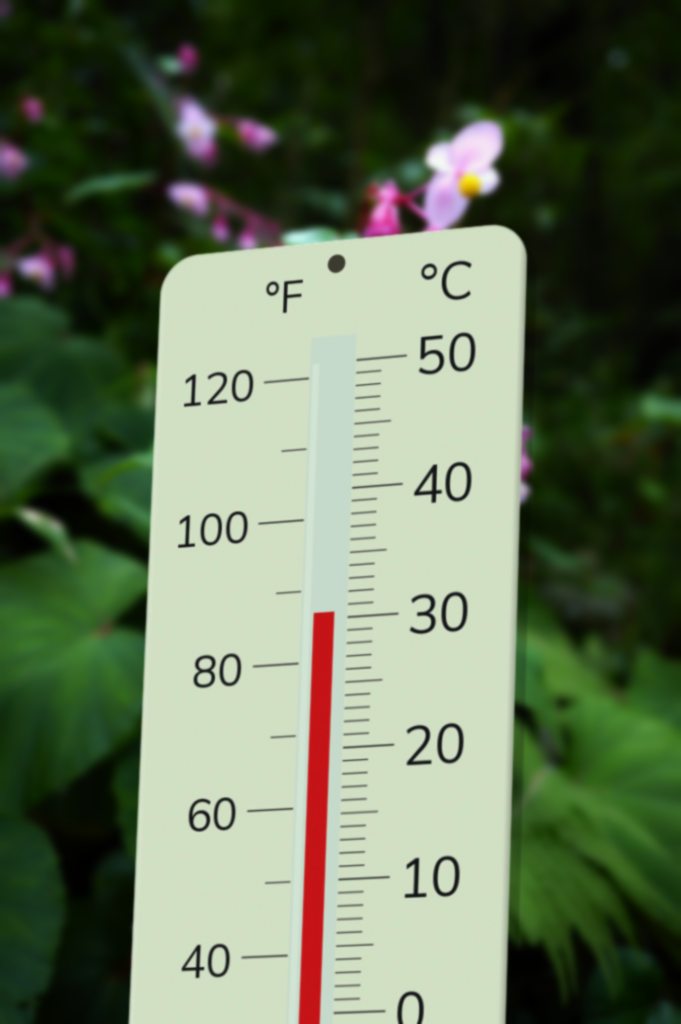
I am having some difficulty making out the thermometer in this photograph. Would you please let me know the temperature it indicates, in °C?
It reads 30.5 °C
